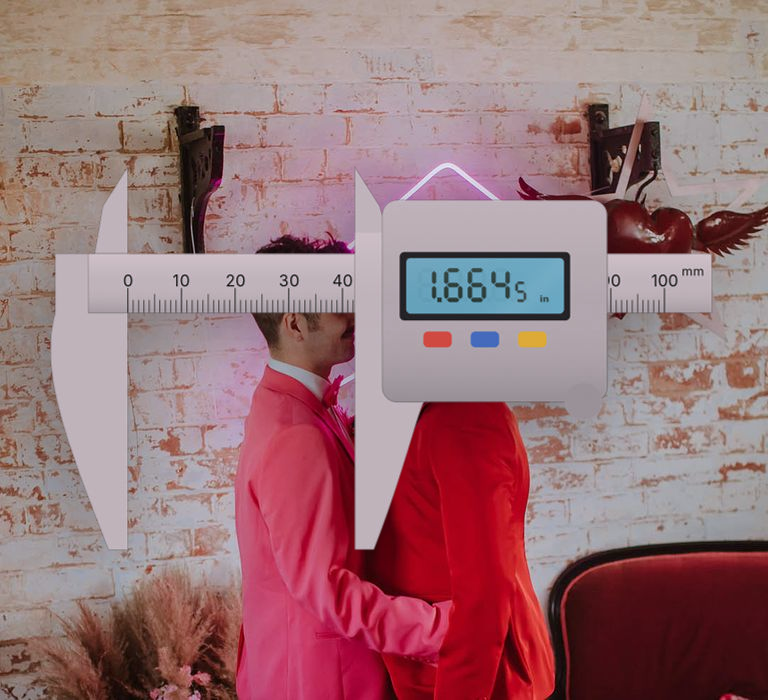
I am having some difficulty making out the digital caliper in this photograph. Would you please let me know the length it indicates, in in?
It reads 1.6645 in
